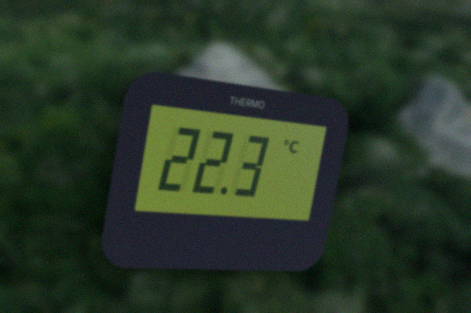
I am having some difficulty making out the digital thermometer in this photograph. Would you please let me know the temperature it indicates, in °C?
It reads 22.3 °C
